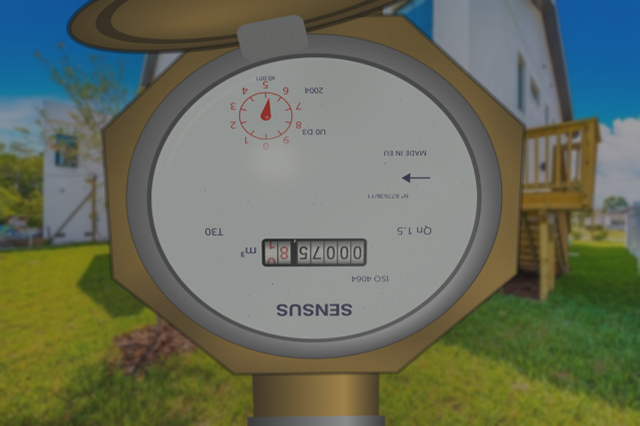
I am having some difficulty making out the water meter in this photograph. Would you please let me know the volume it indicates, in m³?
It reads 75.805 m³
